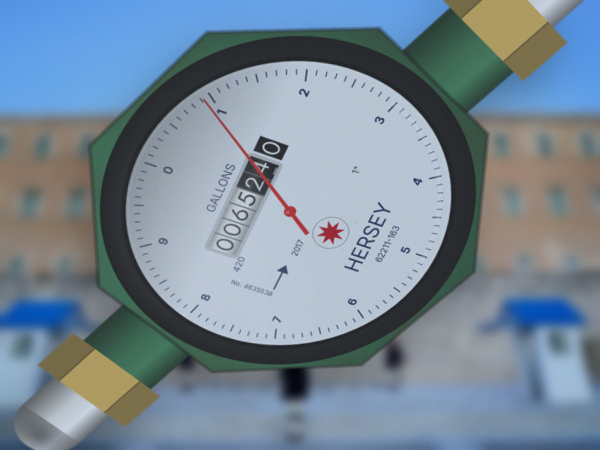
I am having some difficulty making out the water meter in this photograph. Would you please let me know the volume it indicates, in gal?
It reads 65240.9 gal
